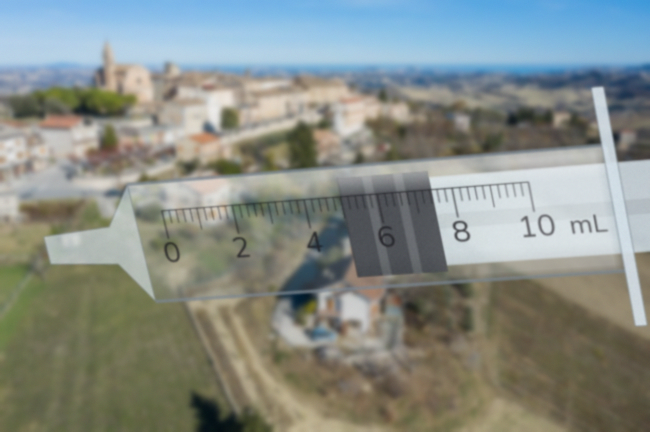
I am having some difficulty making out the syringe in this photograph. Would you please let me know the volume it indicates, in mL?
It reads 5 mL
